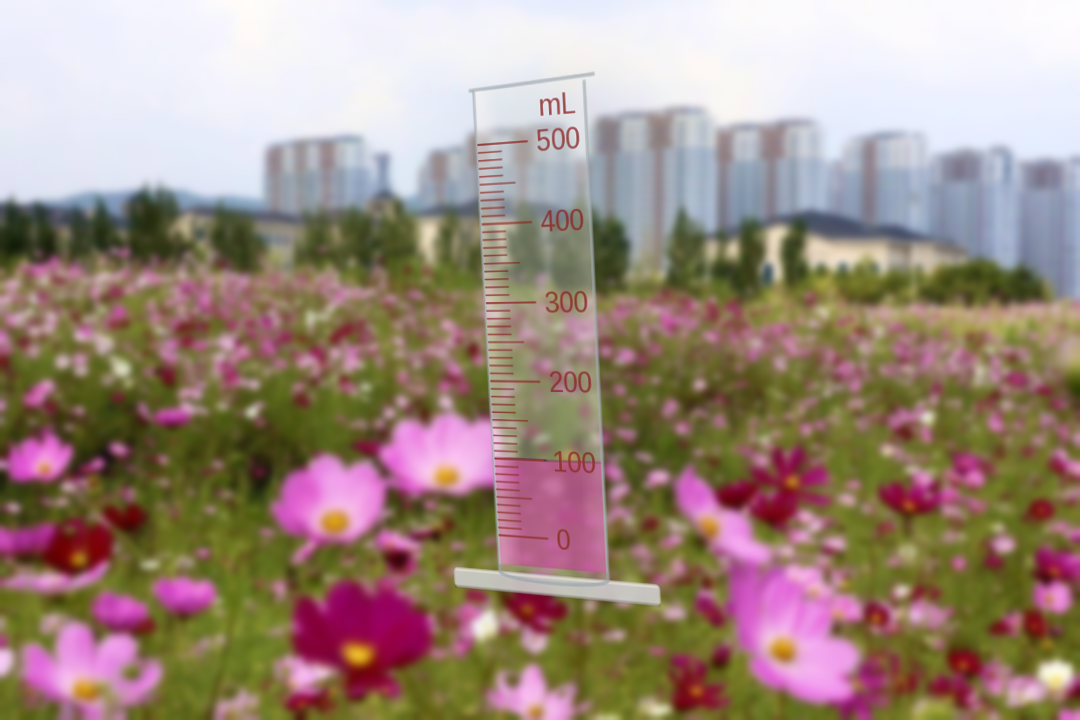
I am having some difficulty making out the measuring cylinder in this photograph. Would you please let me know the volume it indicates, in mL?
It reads 100 mL
